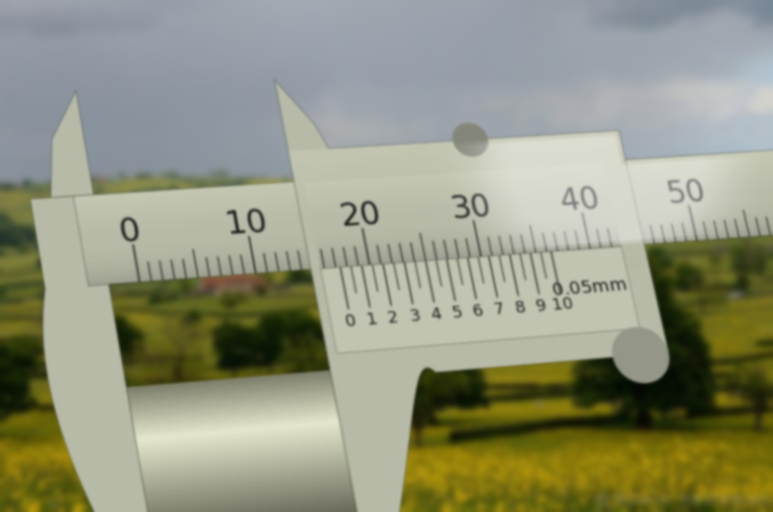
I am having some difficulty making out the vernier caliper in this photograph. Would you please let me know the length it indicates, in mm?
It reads 17.4 mm
